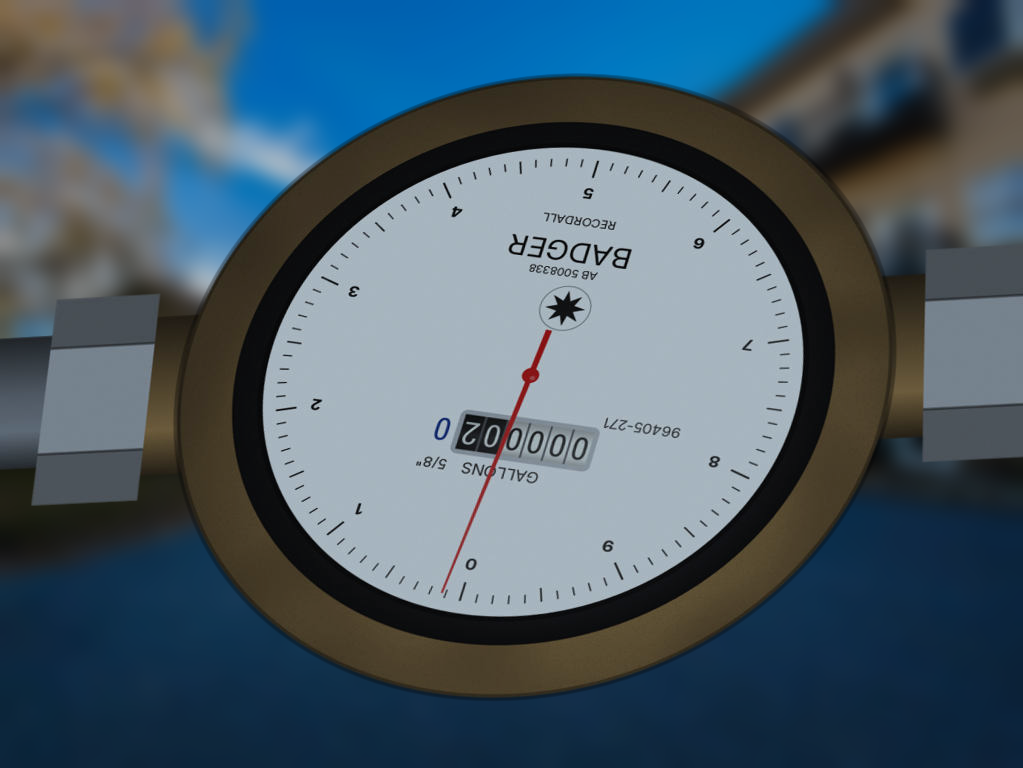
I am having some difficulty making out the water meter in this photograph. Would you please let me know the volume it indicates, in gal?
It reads 20.1 gal
